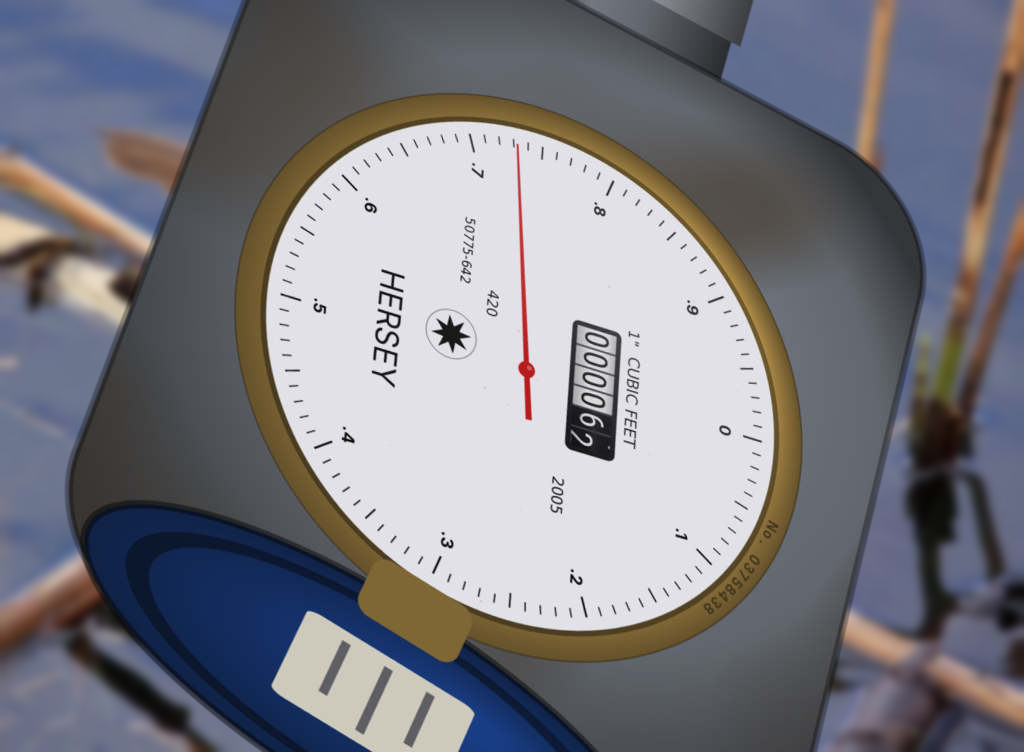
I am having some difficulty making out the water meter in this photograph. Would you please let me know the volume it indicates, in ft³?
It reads 61.73 ft³
